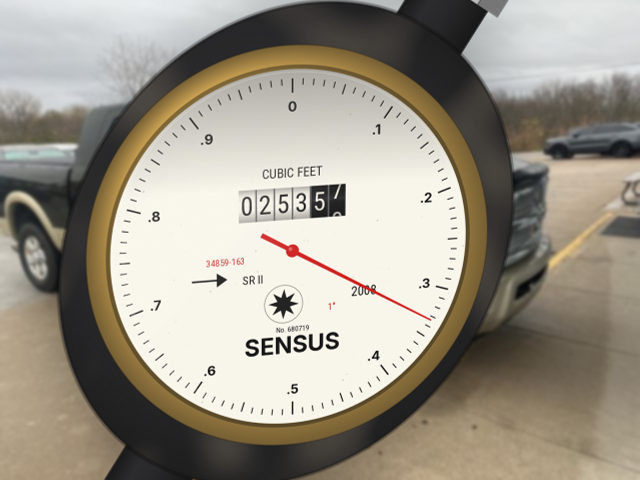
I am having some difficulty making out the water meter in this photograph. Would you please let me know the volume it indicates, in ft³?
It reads 25357.33 ft³
